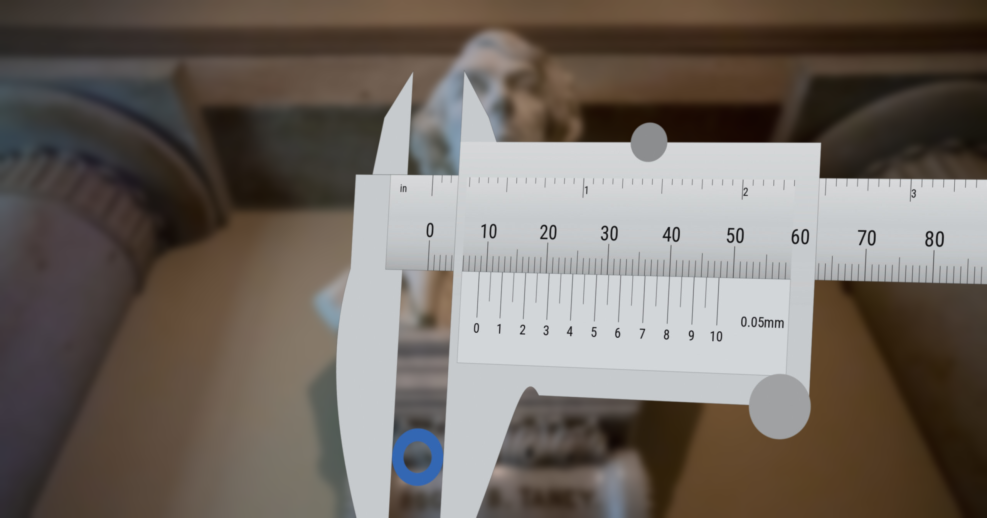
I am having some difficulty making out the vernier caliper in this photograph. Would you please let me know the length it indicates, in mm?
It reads 8.8 mm
